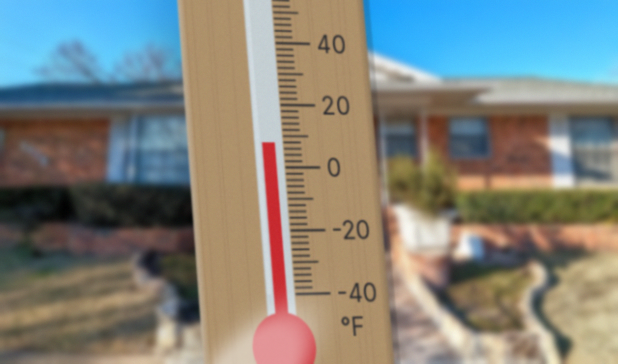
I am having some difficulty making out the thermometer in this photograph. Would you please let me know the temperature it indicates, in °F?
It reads 8 °F
